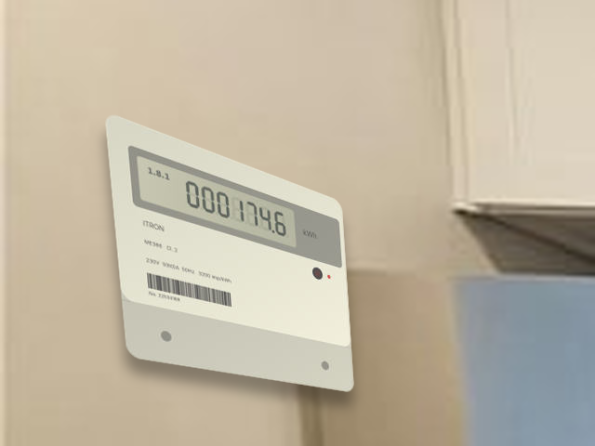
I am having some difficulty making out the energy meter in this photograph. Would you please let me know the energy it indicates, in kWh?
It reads 174.6 kWh
